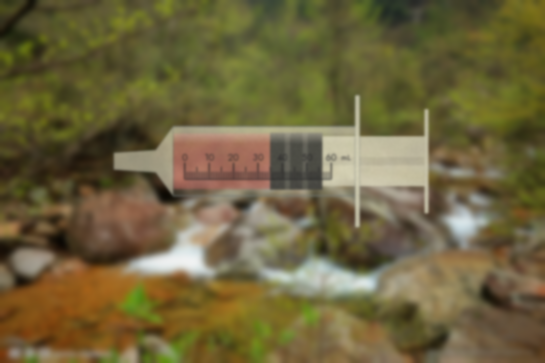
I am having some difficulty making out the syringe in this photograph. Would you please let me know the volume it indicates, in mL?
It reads 35 mL
